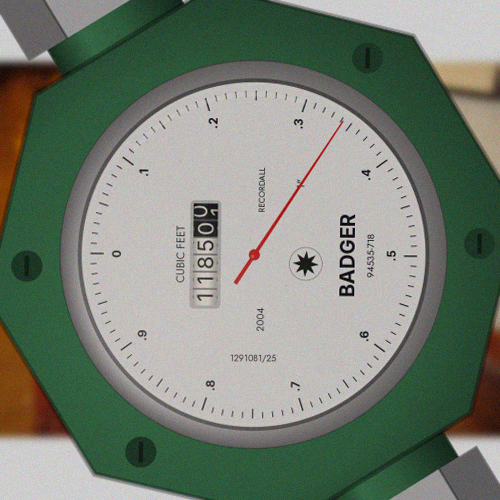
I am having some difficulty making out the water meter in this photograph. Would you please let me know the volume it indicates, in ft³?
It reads 118500.34 ft³
